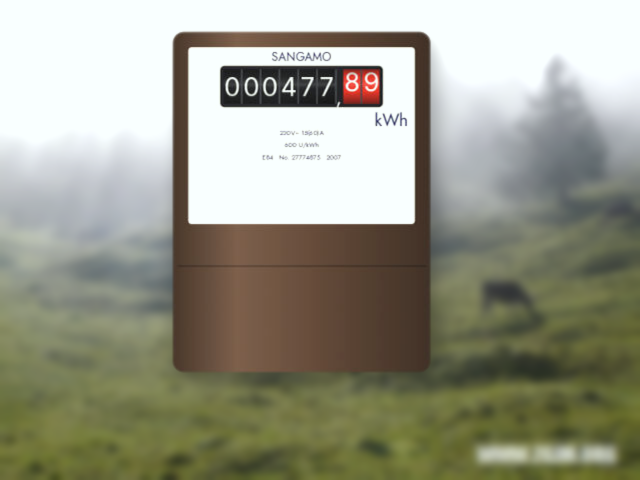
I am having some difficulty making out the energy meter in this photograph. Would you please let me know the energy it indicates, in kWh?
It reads 477.89 kWh
